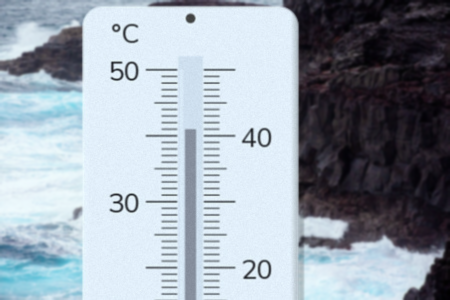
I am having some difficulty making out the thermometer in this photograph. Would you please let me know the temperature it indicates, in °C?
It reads 41 °C
